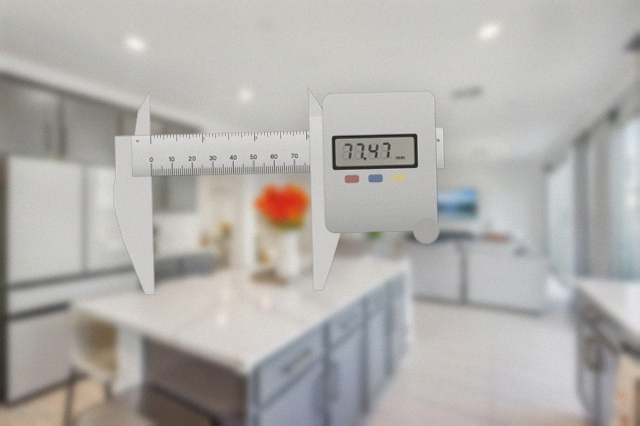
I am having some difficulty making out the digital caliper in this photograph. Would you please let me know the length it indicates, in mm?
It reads 77.47 mm
